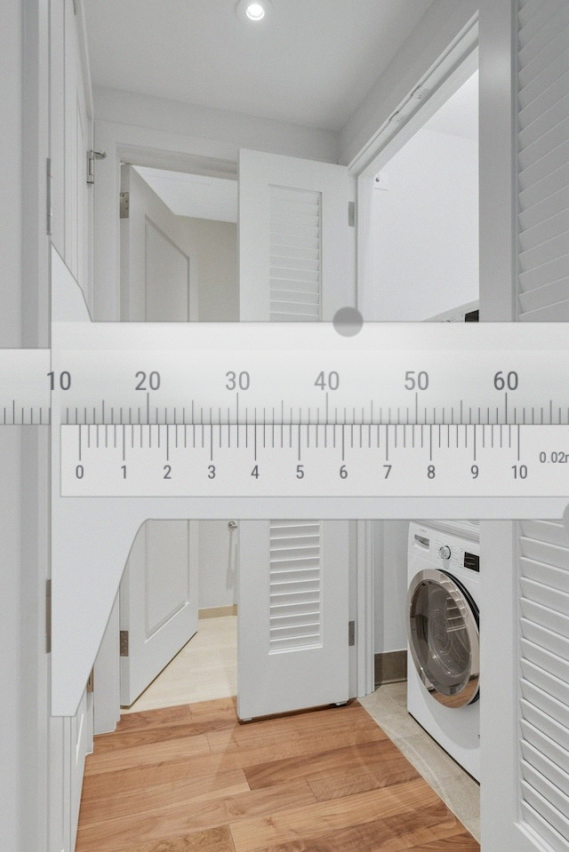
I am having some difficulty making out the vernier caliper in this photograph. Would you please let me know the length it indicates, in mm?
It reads 12.4 mm
